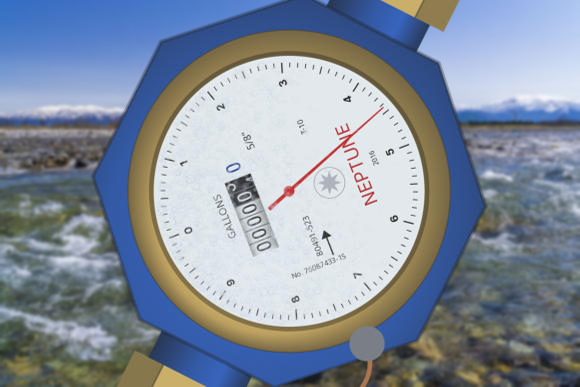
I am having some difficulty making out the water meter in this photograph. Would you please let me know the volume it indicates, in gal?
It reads 34.4 gal
